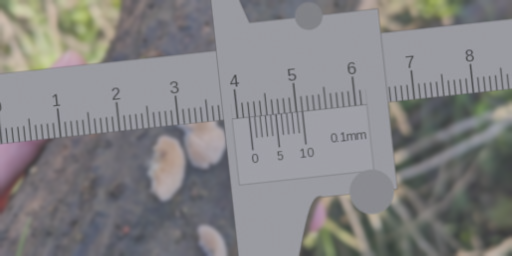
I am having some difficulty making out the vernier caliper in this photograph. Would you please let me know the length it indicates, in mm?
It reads 42.0 mm
